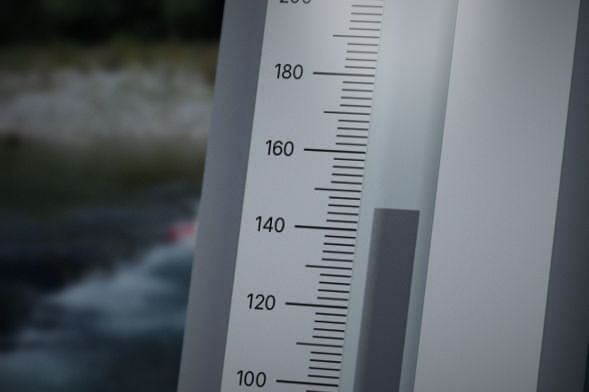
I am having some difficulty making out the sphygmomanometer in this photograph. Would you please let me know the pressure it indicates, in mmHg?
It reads 146 mmHg
